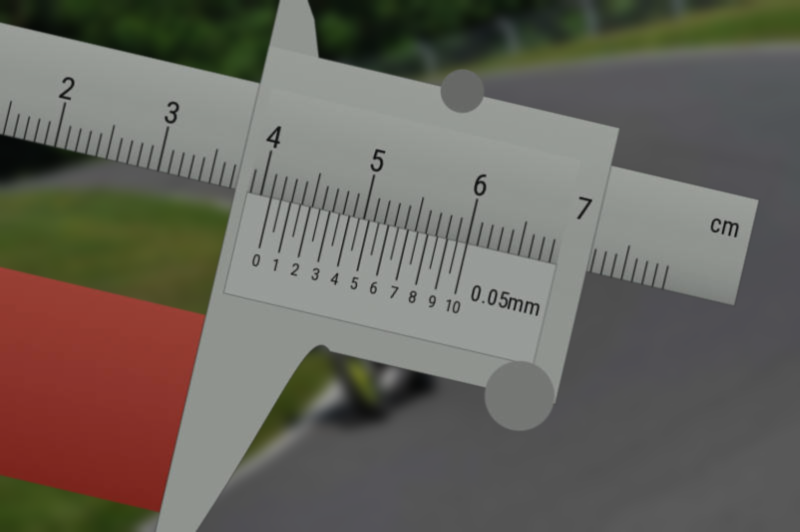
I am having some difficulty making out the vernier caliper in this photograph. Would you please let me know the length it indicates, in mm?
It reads 41.0 mm
